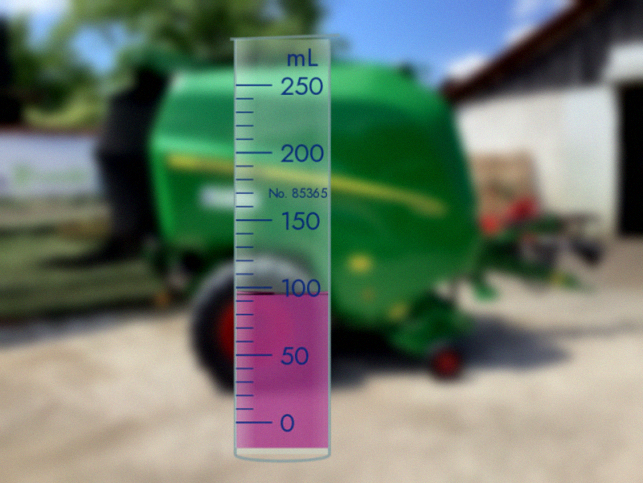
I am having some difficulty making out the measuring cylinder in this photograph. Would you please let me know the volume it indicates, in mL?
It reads 95 mL
